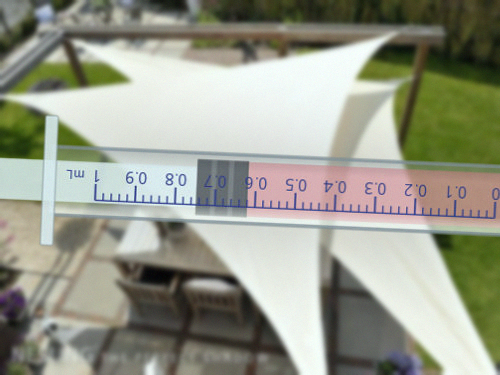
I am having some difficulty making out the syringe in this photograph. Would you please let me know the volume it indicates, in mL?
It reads 0.62 mL
